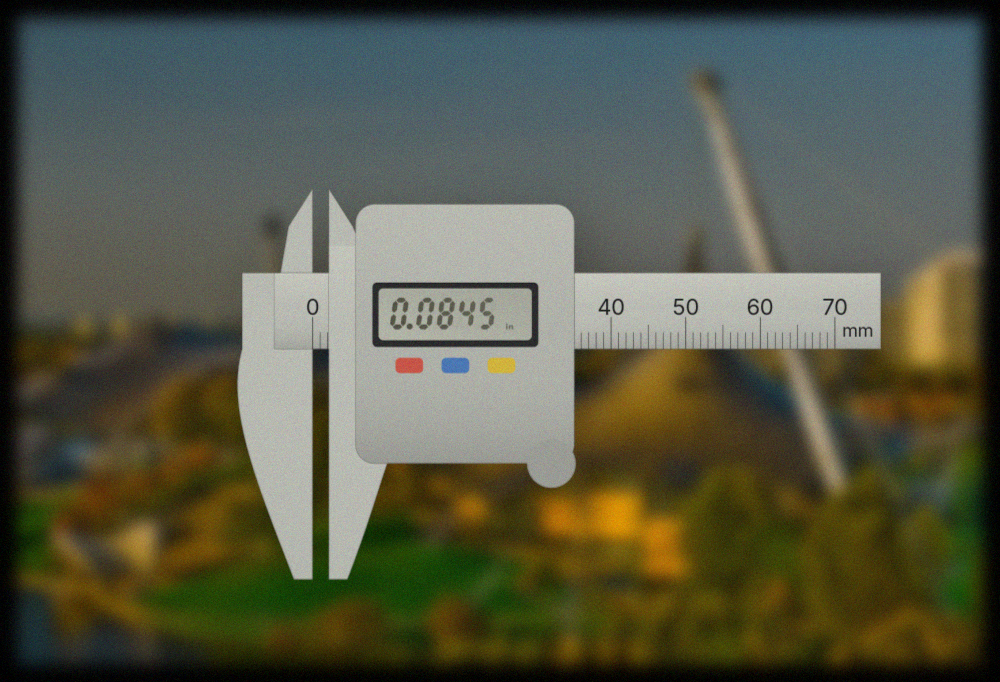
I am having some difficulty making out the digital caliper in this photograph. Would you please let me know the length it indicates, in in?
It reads 0.0845 in
